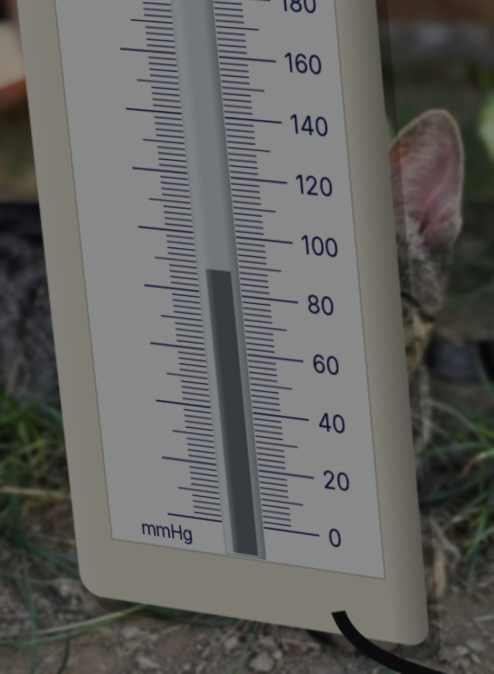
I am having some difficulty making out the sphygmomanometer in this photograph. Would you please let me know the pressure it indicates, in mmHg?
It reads 88 mmHg
